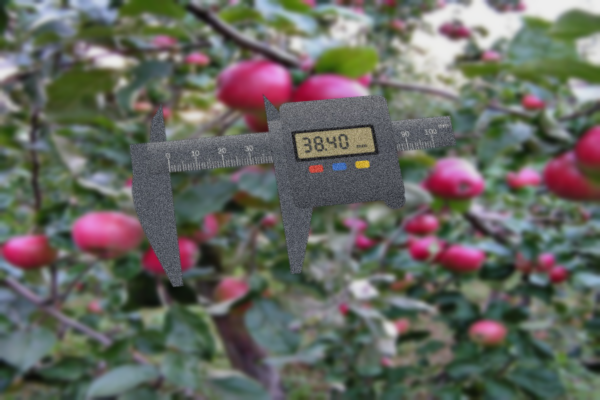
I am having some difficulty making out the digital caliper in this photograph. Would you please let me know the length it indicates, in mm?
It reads 38.40 mm
